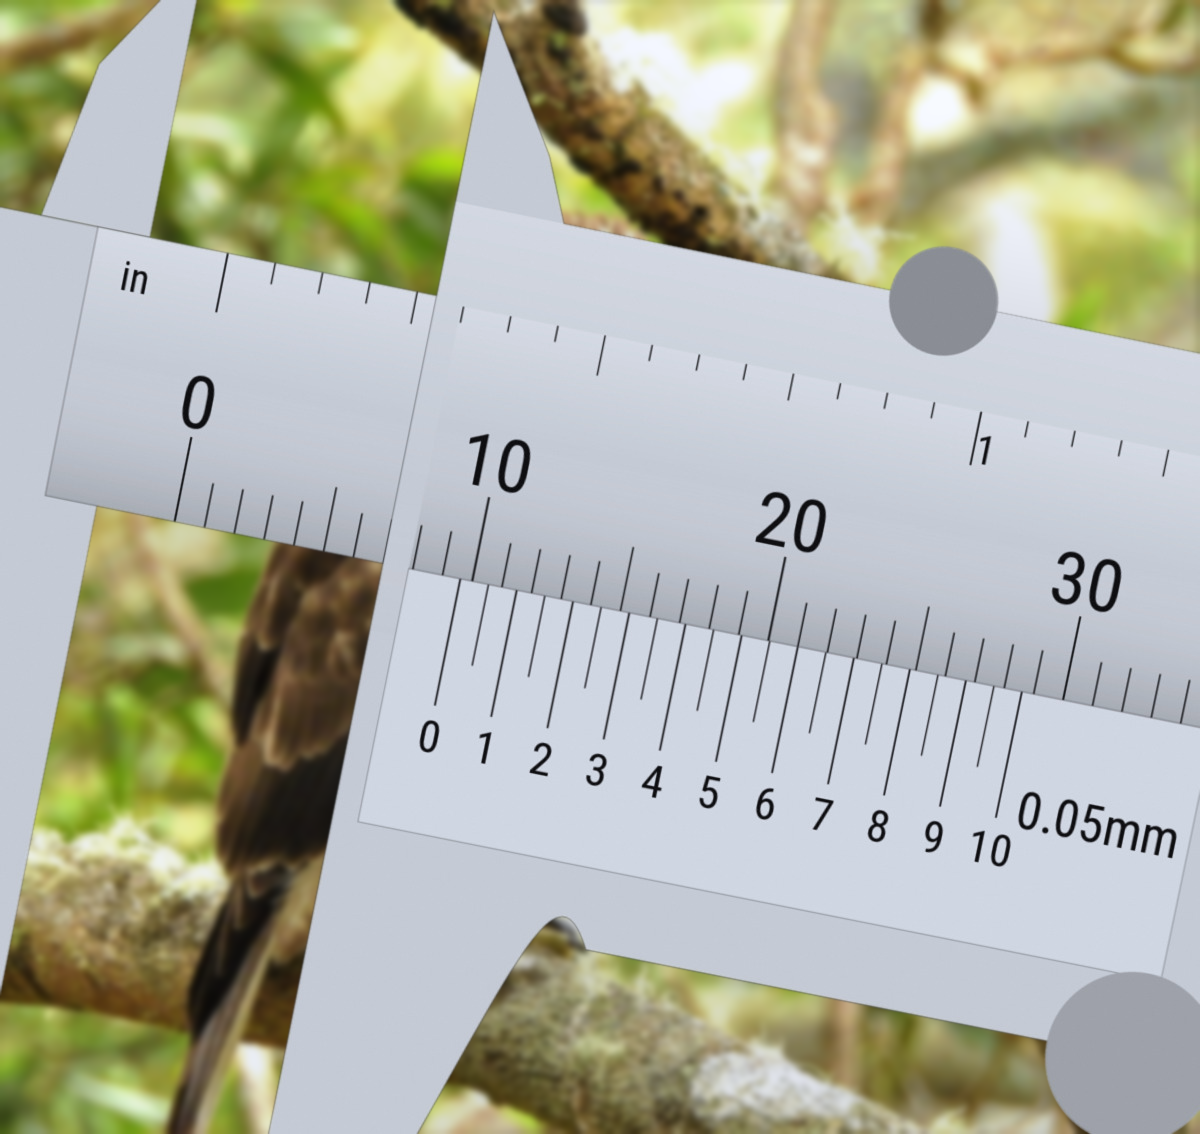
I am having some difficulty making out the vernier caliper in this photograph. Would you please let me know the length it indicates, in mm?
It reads 9.60 mm
